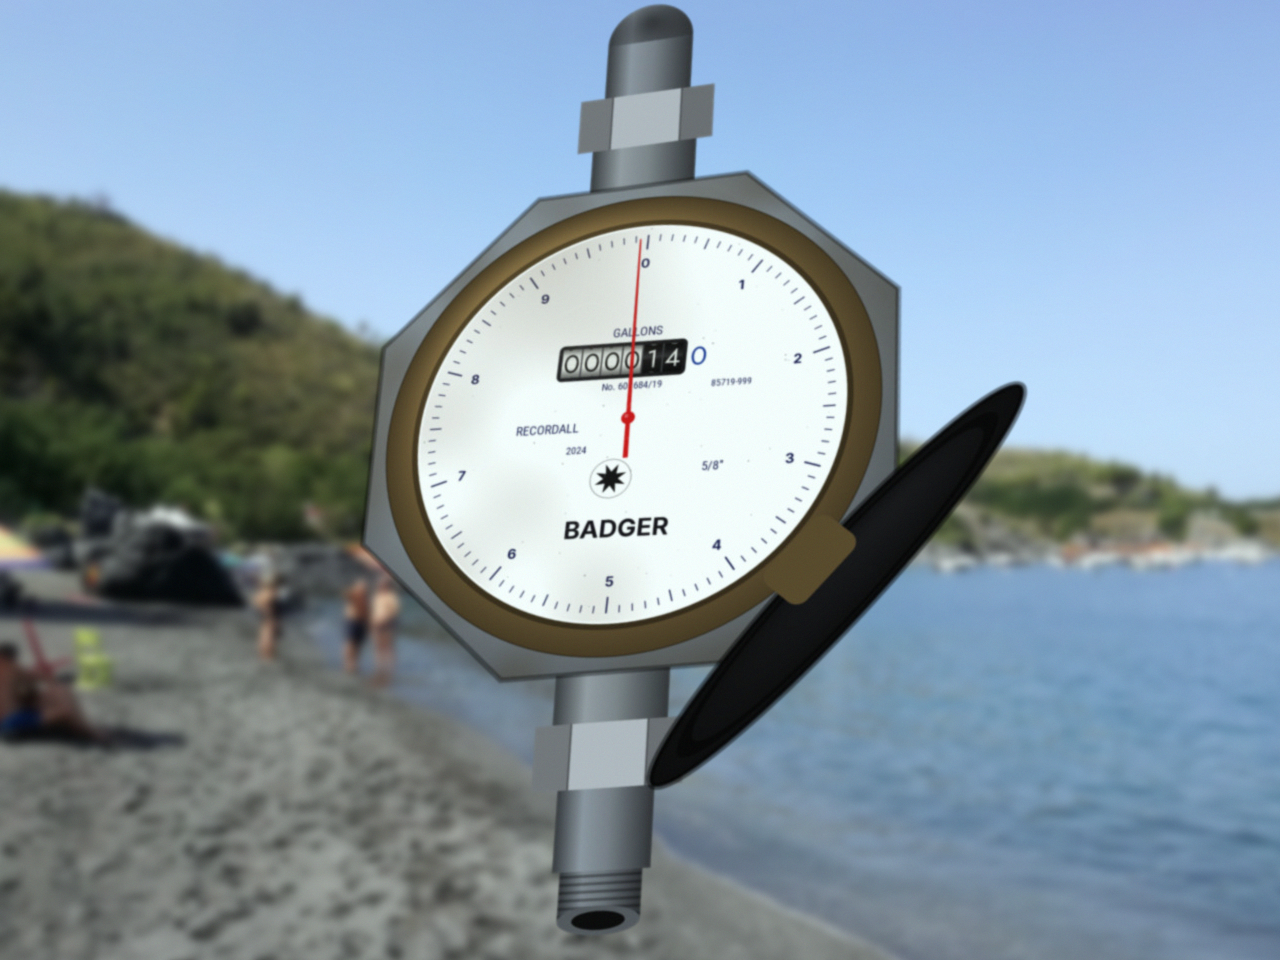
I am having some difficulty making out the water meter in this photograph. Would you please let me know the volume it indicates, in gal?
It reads 139.9 gal
